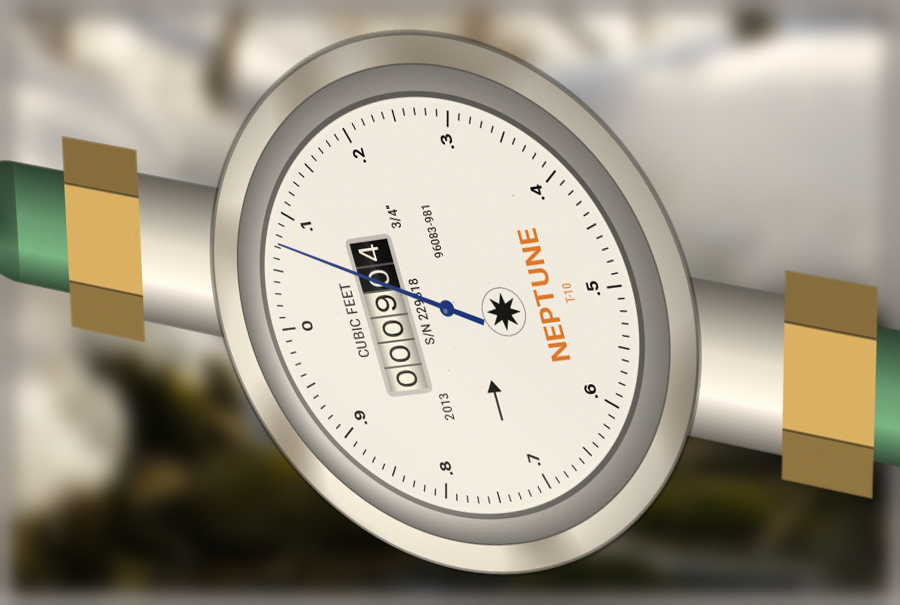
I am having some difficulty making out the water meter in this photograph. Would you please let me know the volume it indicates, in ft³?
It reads 904.07 ft³
